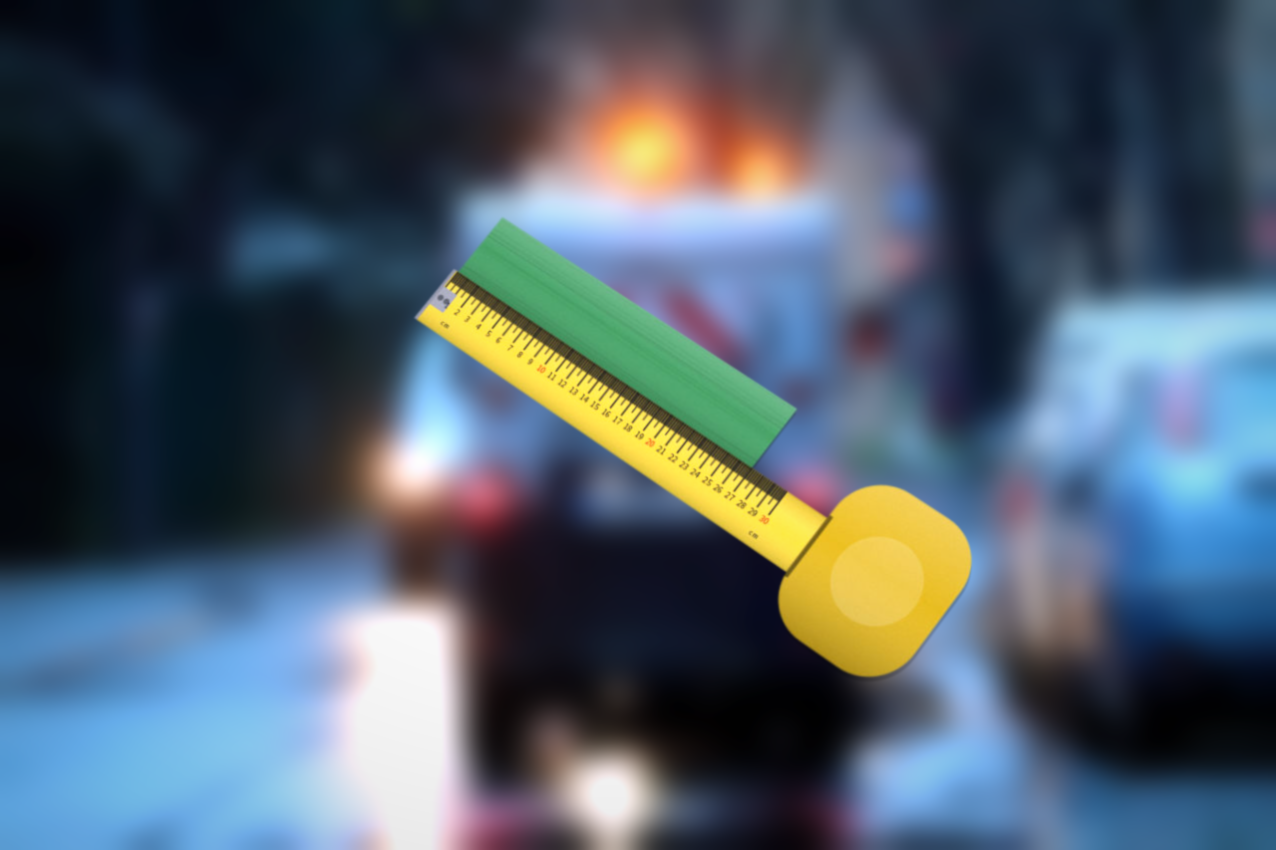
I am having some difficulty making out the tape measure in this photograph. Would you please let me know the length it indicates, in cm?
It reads 27 cm
